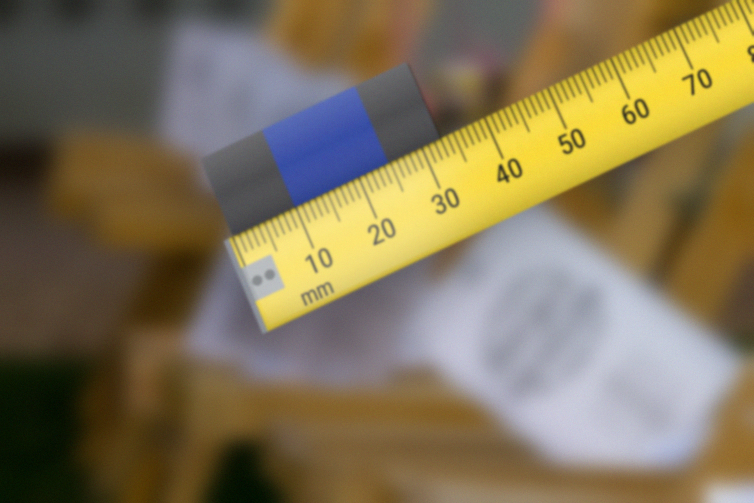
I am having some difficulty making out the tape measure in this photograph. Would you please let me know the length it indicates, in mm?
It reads 33 mm
